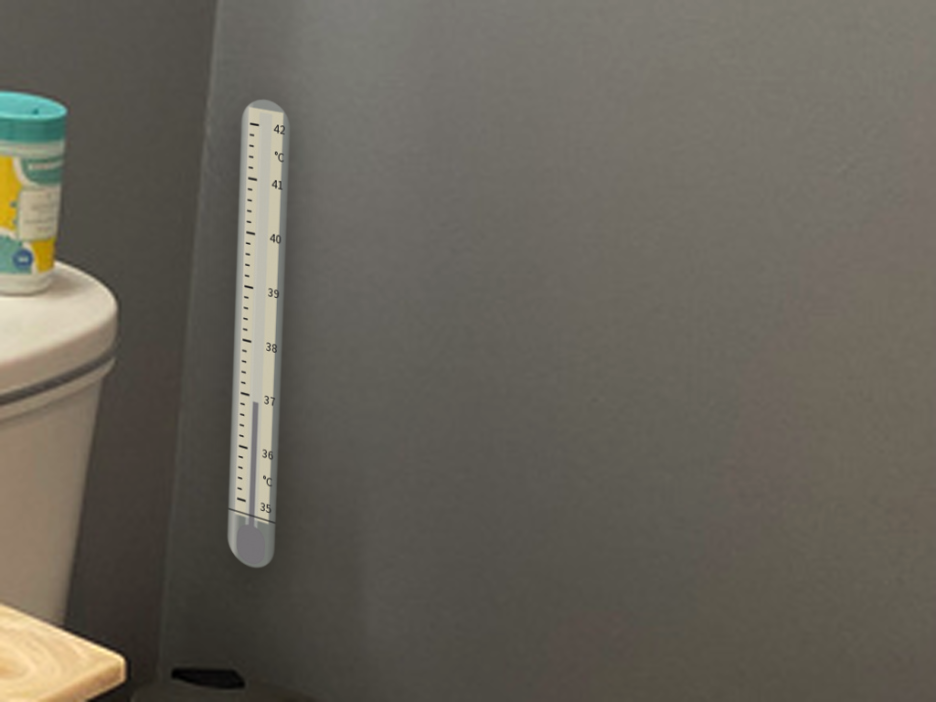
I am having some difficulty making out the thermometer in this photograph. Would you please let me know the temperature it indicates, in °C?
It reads 36.9 °C
